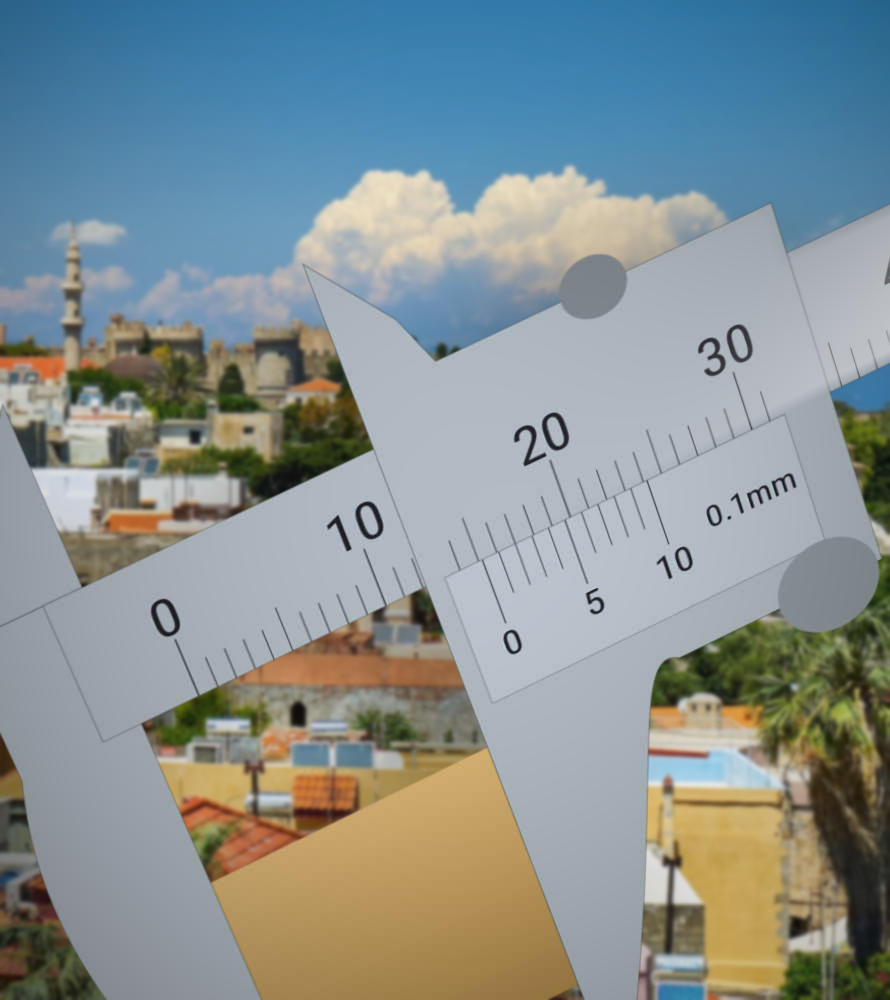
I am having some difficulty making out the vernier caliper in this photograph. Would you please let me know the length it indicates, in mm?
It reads 15.2 mm
